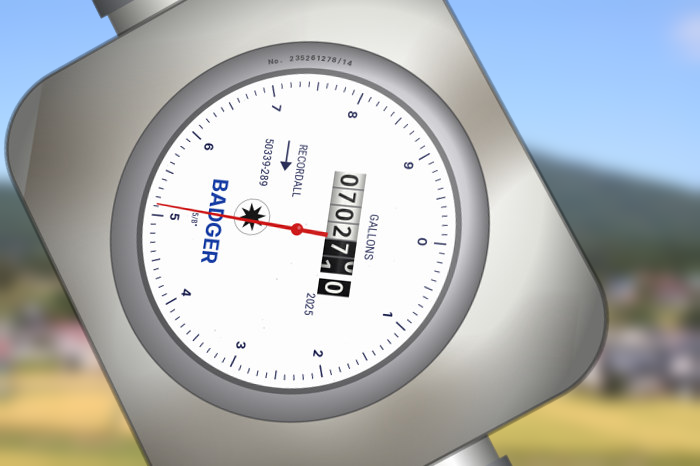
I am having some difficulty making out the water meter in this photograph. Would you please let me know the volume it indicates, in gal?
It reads 702705.1 gal
